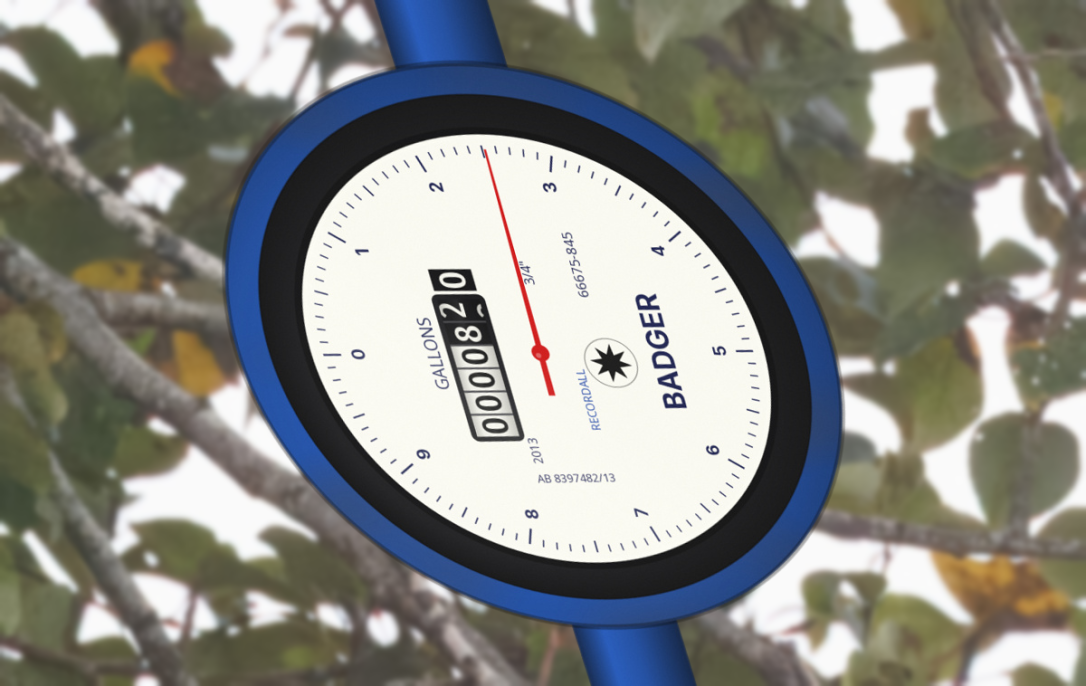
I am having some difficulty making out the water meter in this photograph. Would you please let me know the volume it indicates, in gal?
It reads 822.5 gal
